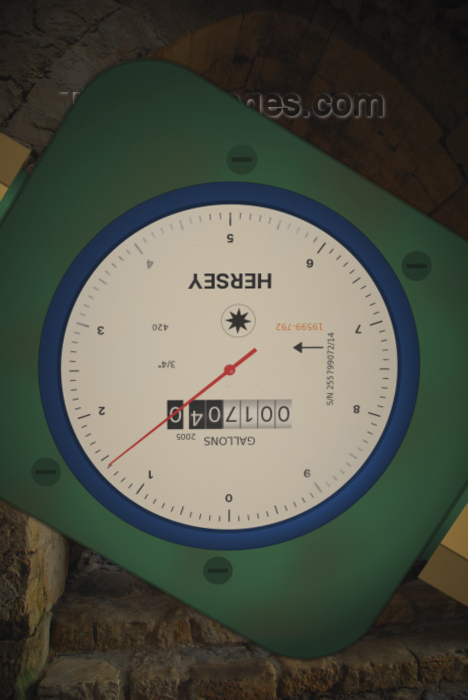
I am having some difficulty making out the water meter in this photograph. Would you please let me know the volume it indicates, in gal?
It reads 17041.4 gal
